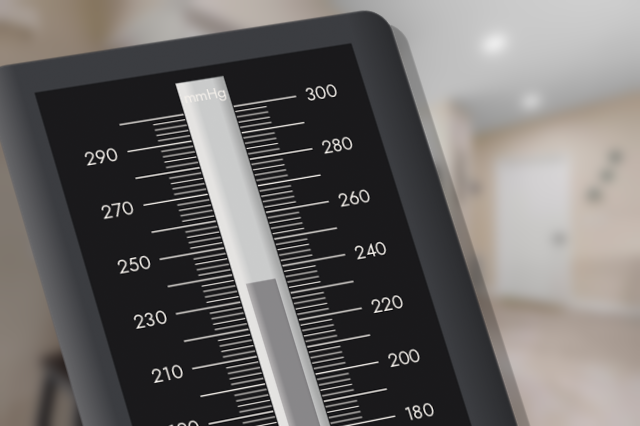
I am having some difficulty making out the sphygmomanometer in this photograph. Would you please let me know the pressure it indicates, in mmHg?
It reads 236 mmHg
